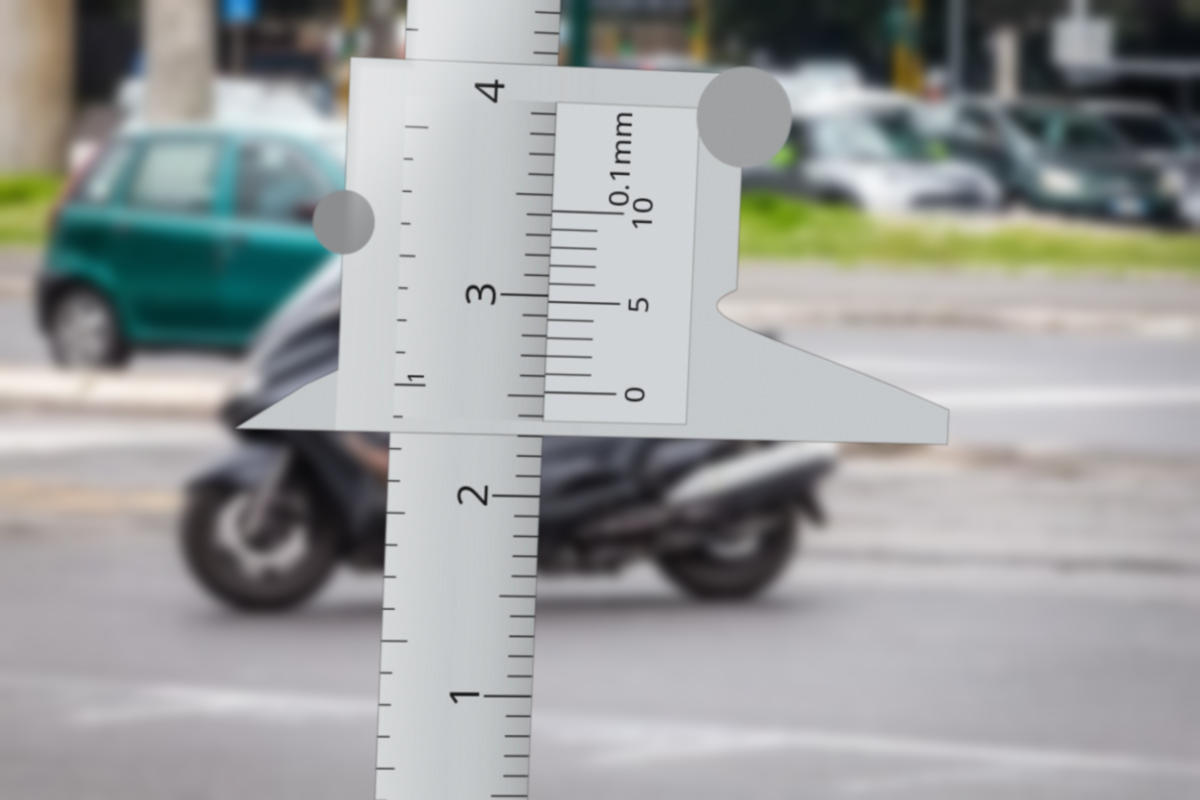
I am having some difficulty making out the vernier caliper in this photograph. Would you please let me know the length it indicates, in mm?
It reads 25.2 mm
